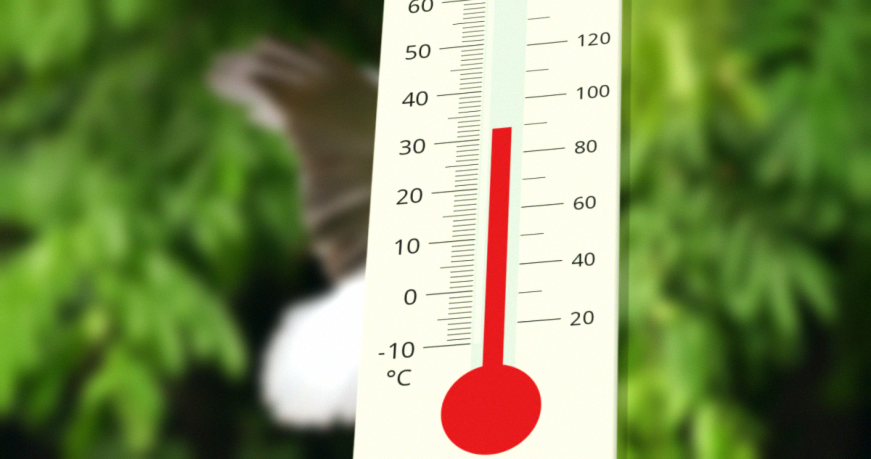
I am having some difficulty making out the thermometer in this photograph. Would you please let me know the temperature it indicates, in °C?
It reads 32 °C
